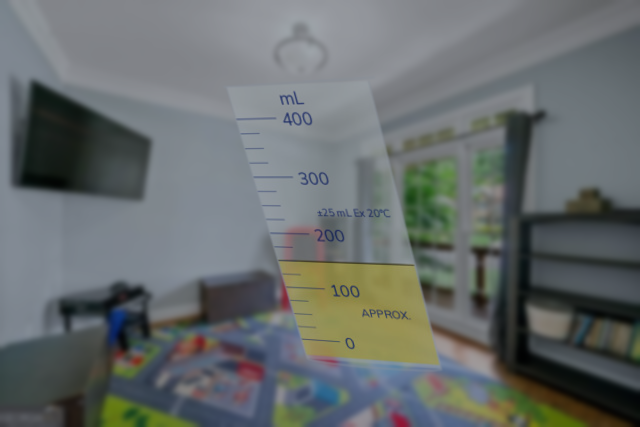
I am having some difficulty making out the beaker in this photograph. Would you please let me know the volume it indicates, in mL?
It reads 150 mL
